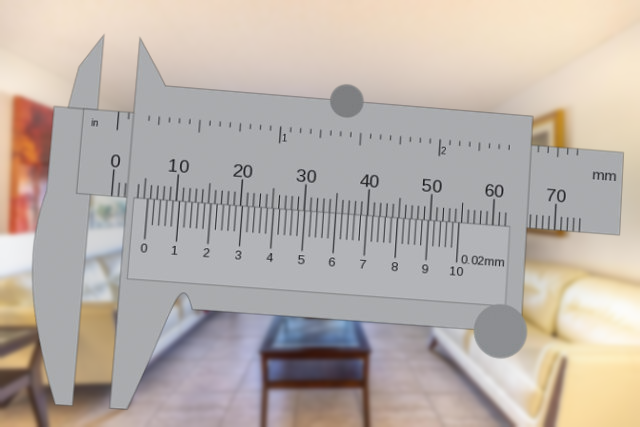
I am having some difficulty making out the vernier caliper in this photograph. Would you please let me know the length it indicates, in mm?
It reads 5.6 mm
